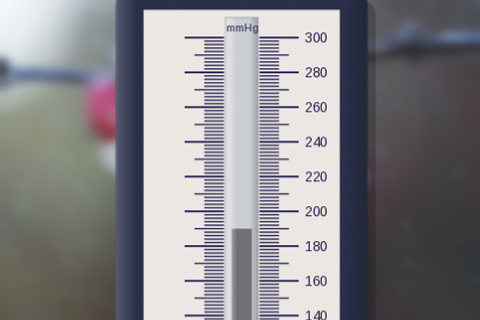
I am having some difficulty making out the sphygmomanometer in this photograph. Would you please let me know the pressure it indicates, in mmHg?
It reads 190 mmHg
